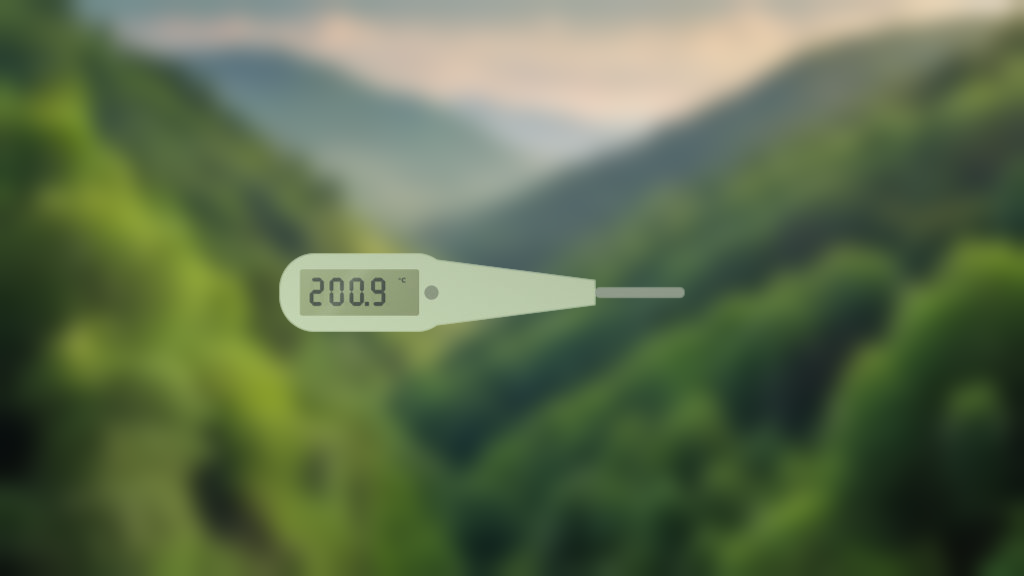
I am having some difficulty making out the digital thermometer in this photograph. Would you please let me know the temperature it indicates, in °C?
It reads 200.9 °C
